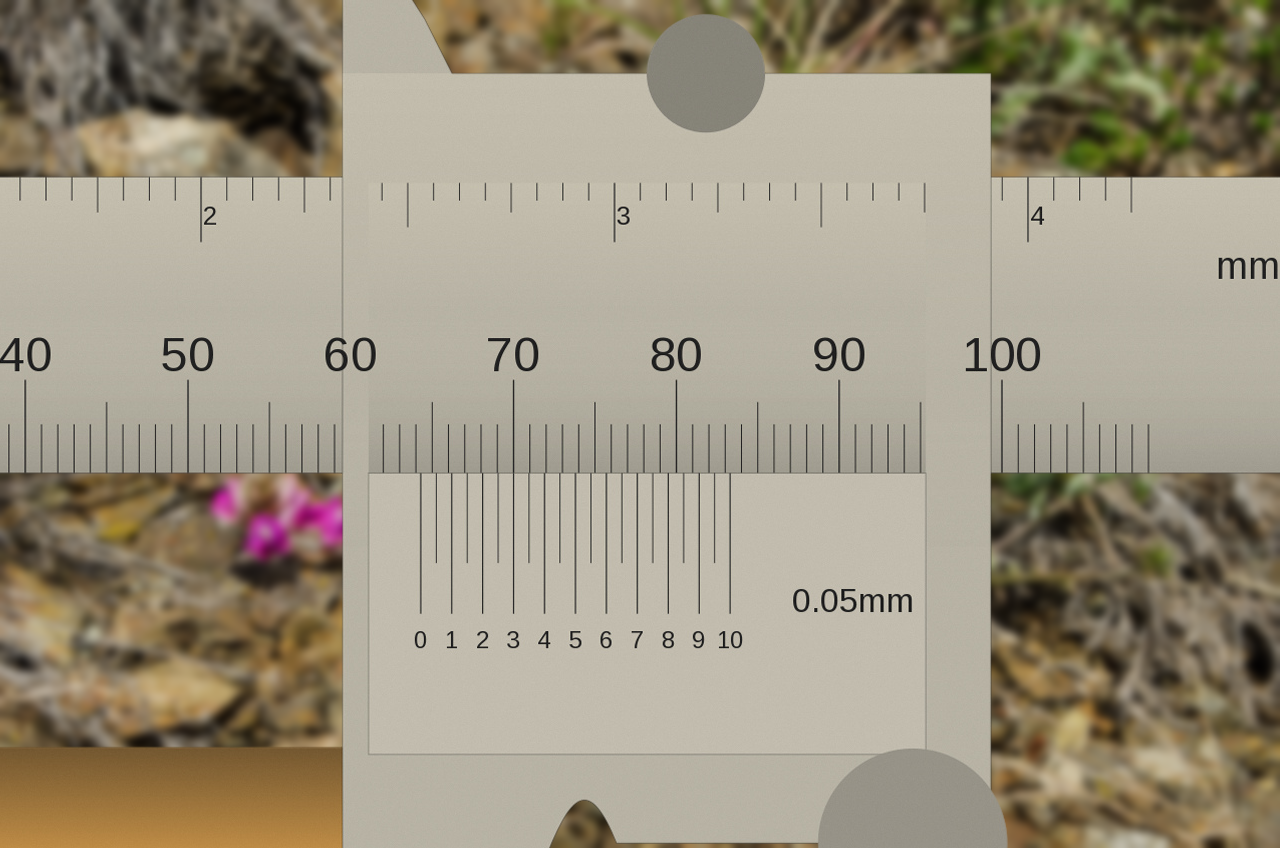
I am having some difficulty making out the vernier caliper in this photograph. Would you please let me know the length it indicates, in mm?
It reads 64.3 mm
